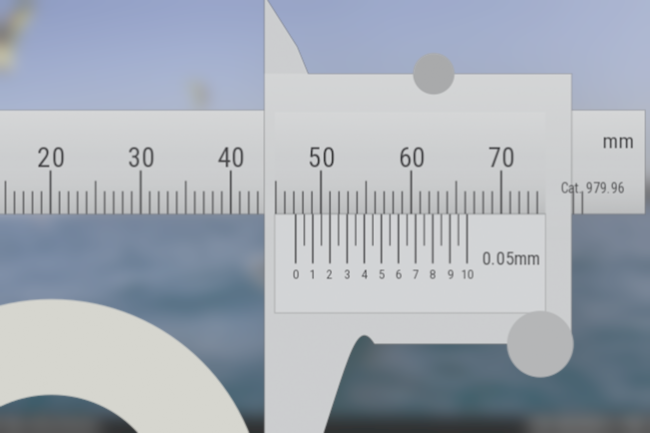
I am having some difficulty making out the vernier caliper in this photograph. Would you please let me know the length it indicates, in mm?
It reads 47.2 mm
